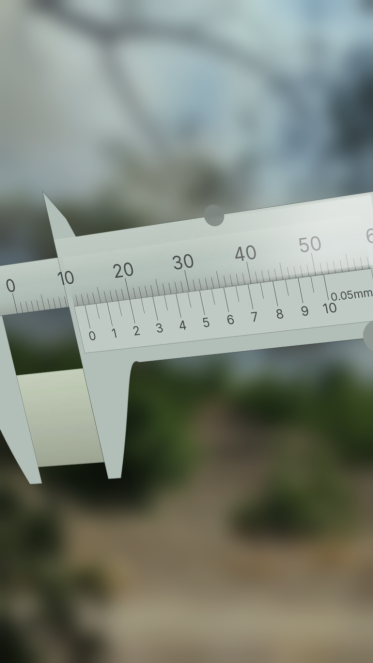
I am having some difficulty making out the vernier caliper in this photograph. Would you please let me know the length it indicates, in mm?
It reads 12.2 mm
